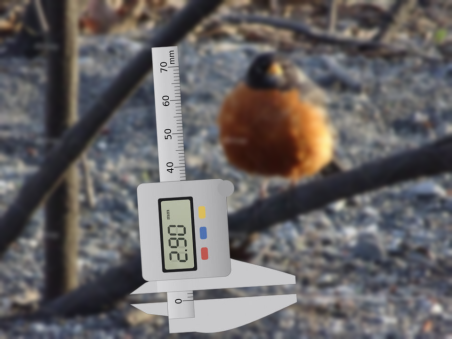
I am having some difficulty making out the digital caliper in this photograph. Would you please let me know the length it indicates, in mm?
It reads 2.90 mm
